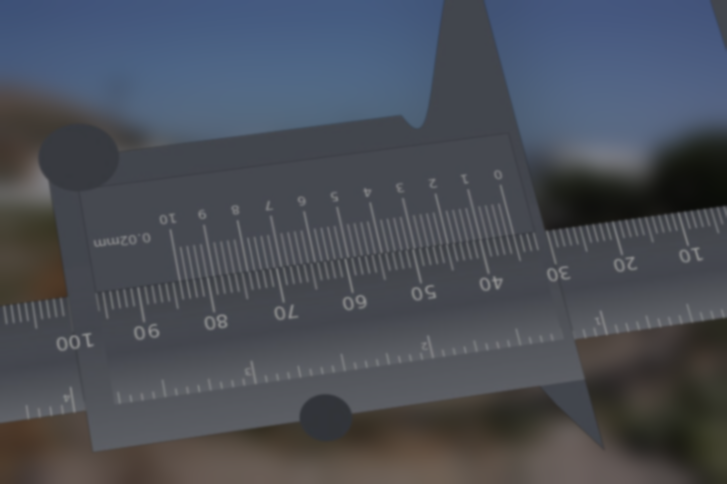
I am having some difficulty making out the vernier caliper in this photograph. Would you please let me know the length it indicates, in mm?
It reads 35.0 mm
